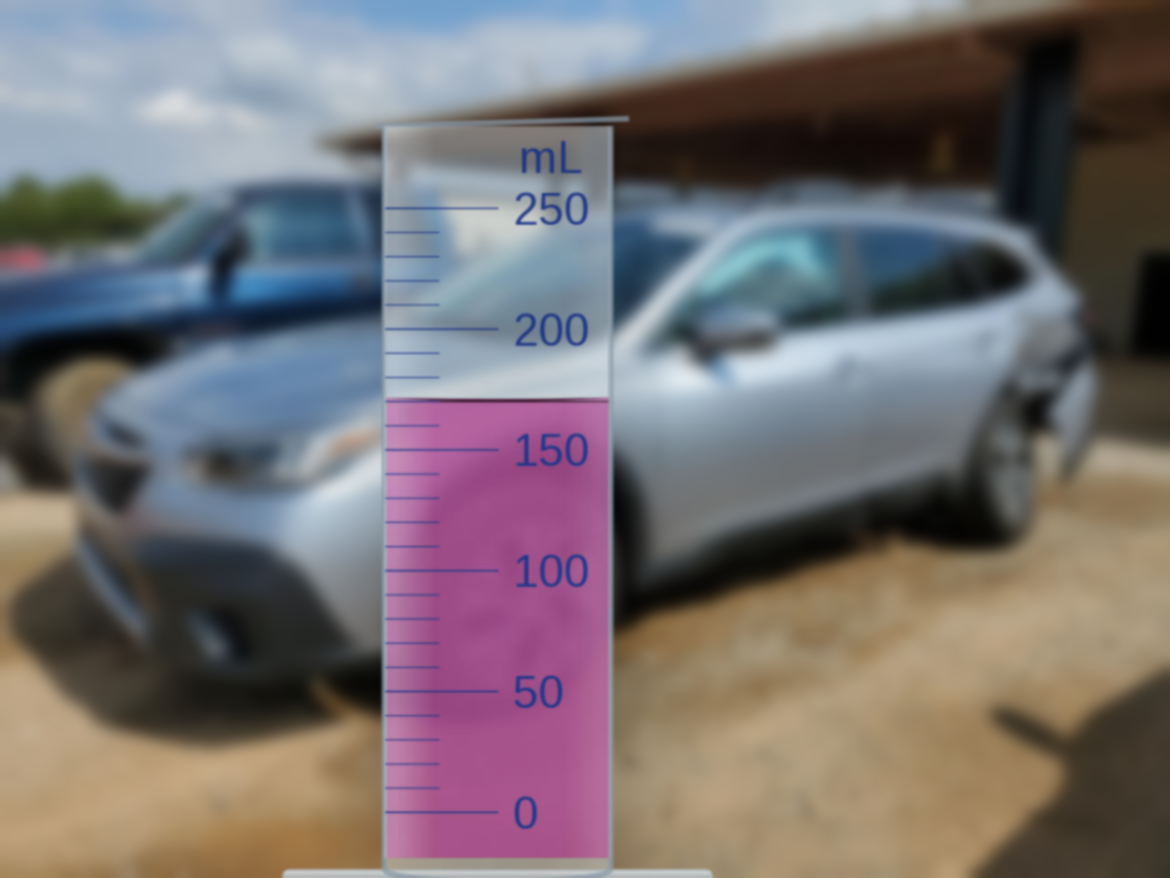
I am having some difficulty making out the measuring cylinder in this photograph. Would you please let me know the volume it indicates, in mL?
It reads 170 mL
